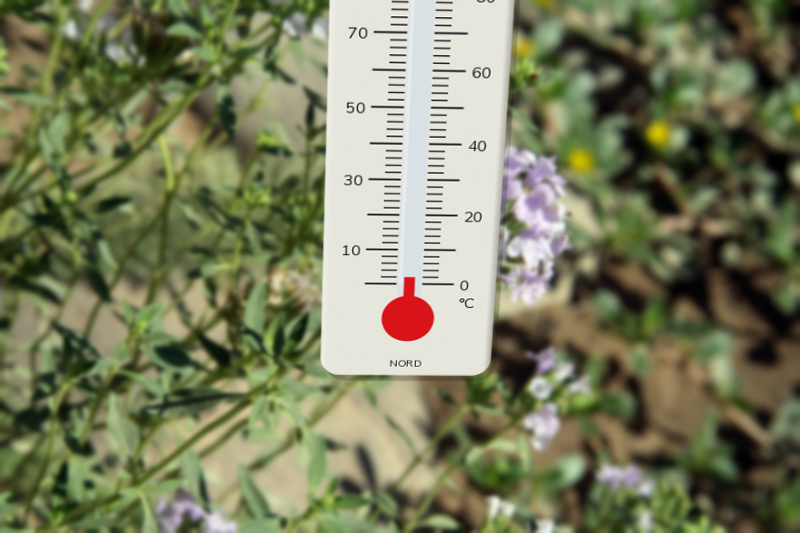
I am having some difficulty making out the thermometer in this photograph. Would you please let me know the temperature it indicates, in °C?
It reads 2 °C
